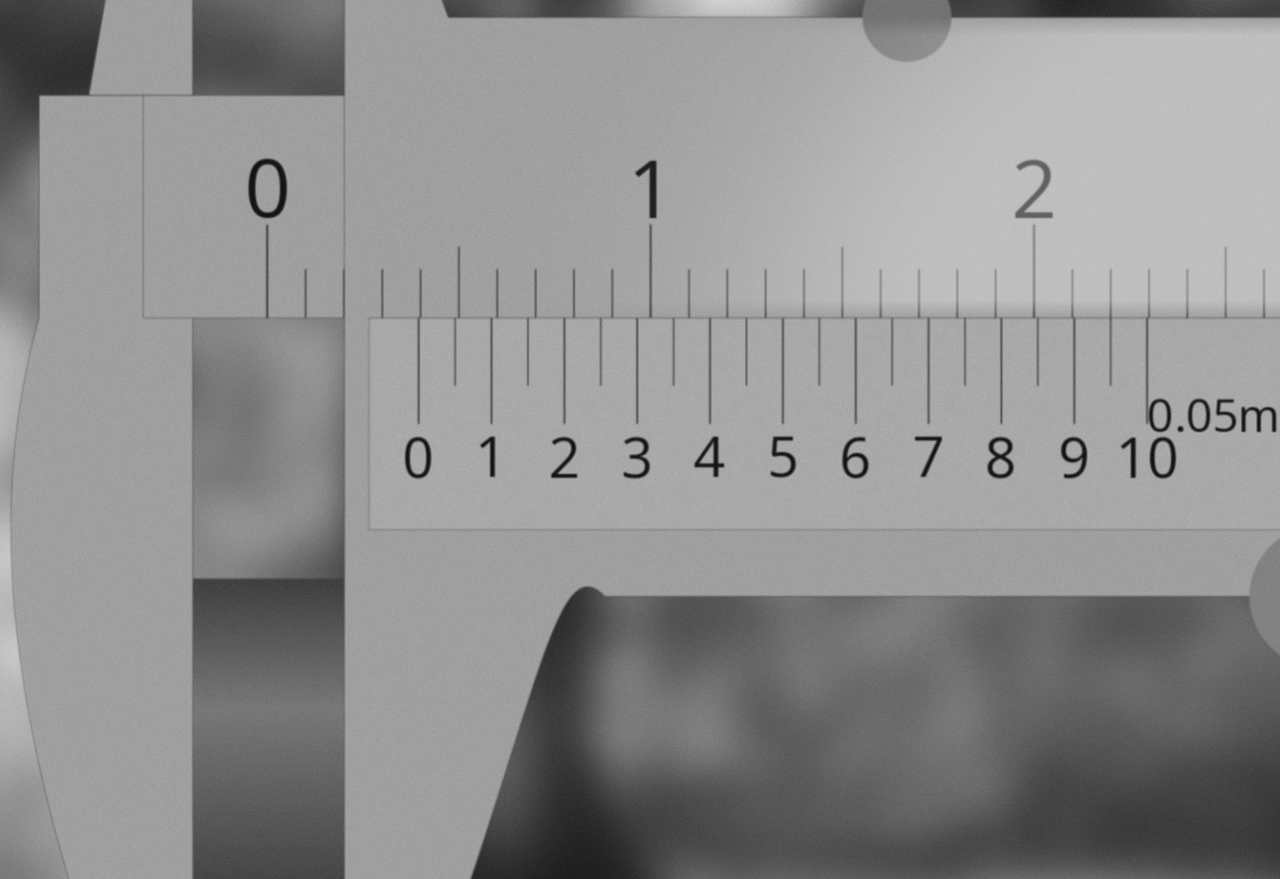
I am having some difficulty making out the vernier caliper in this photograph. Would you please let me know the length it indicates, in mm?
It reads 3.95 mm
